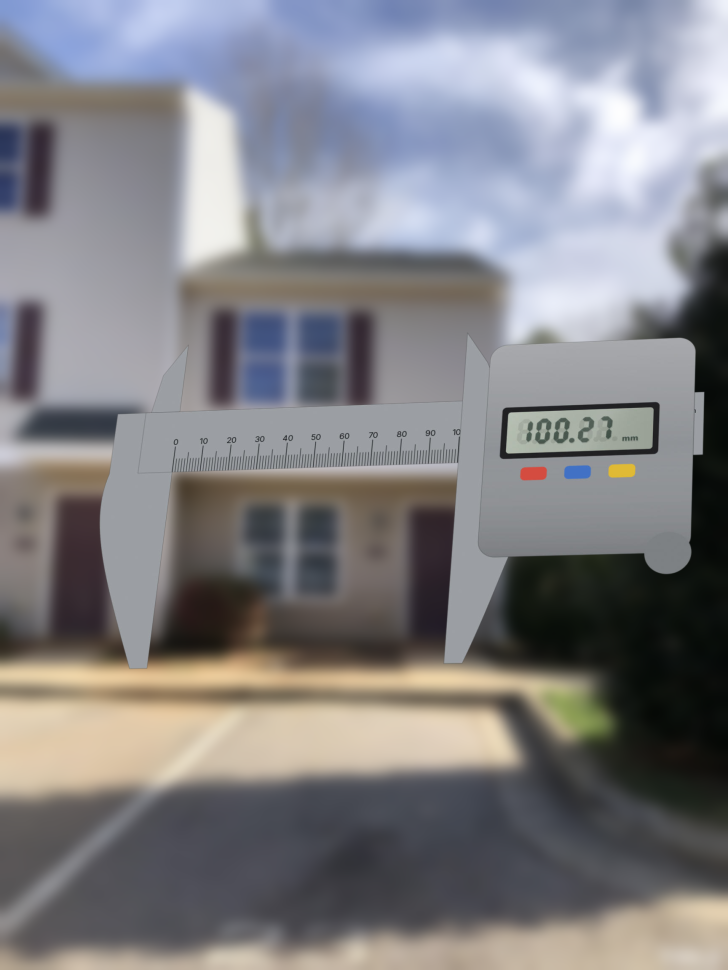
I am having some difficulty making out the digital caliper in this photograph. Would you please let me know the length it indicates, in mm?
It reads 100.27 mm
